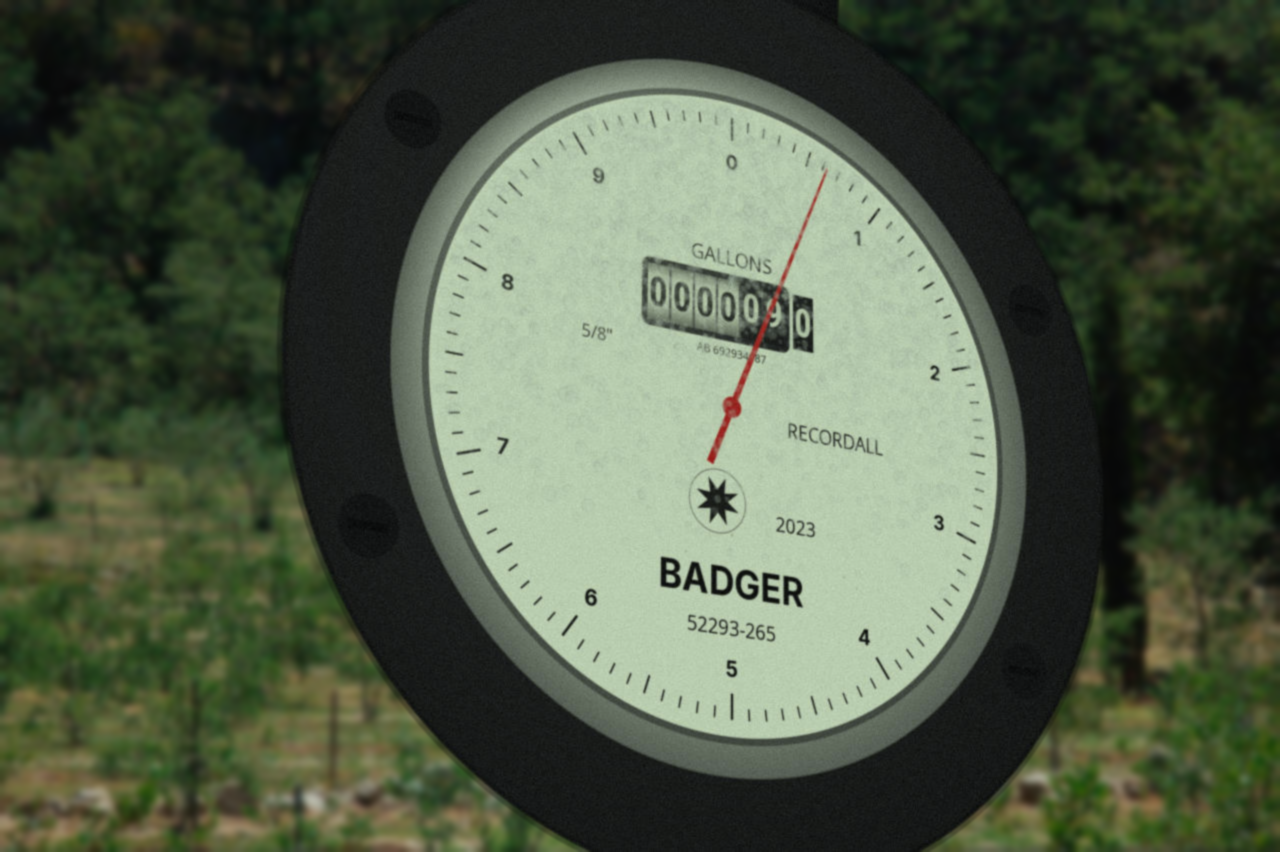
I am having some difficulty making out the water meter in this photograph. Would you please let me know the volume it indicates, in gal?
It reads 90.6 gal
